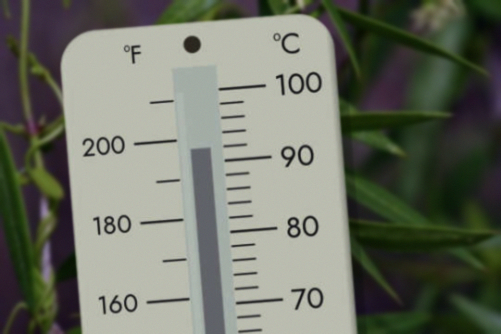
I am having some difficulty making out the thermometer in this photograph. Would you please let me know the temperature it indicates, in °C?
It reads 92 °C
